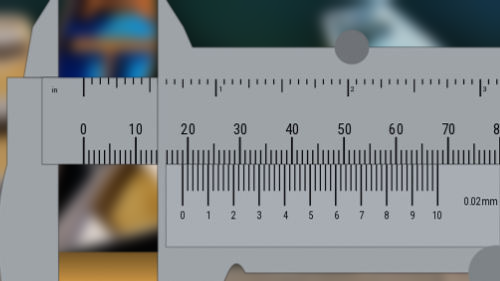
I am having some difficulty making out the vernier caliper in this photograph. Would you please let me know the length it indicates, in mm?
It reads 19.0 mm
